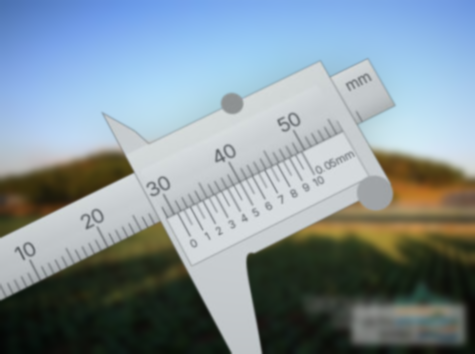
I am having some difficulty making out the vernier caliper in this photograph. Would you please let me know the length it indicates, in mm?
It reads 30.5 mm
